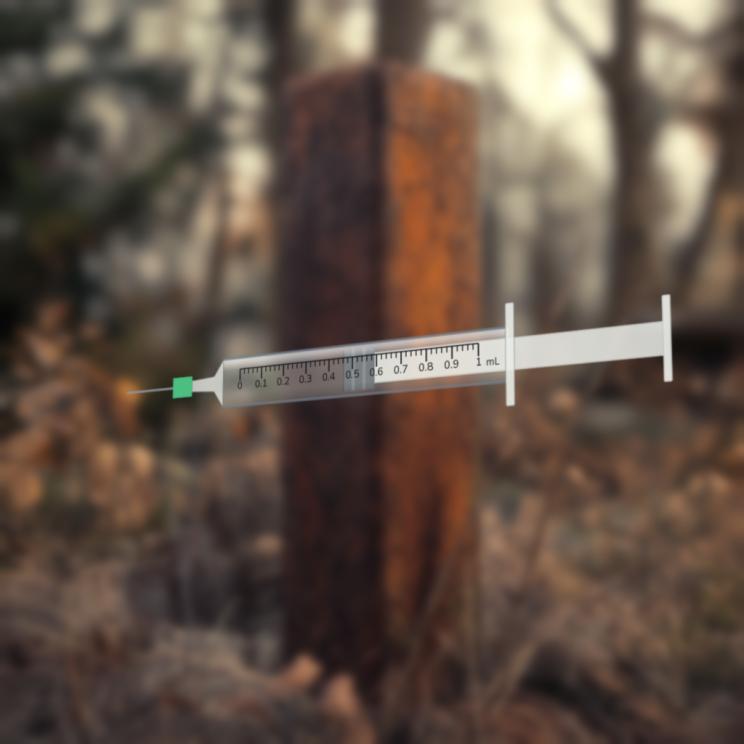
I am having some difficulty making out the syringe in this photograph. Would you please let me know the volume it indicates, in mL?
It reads 0.46 mL
